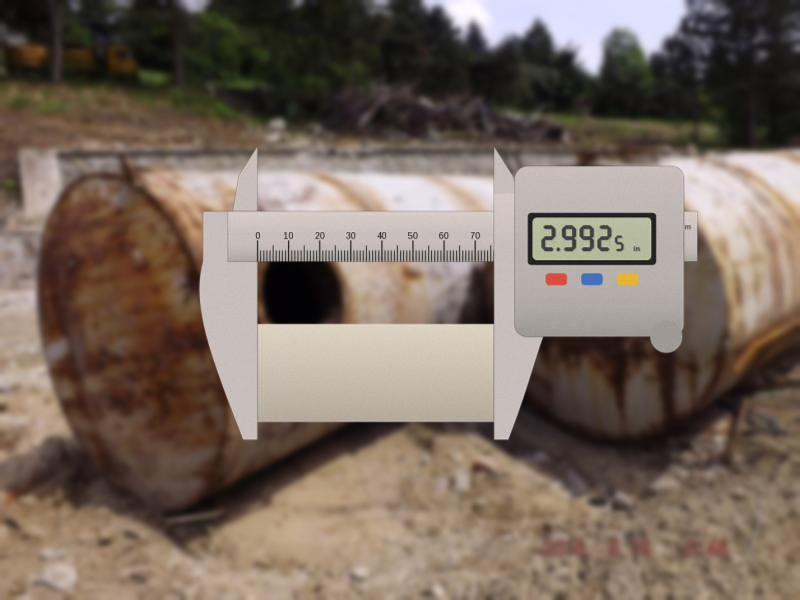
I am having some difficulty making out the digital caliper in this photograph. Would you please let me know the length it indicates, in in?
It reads 2.9925 in
